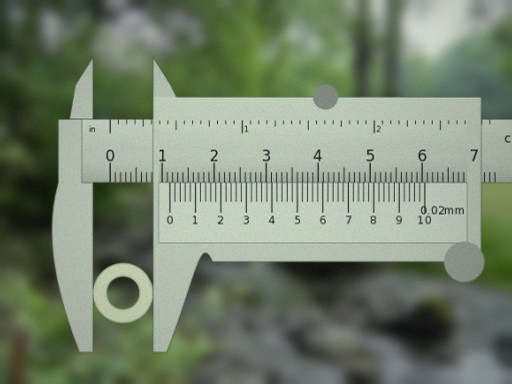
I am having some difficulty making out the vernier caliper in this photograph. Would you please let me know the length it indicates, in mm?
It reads 11.5 mm
